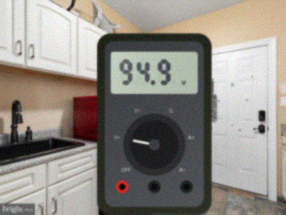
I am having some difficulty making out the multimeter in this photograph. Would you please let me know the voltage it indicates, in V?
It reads 94.9 V
